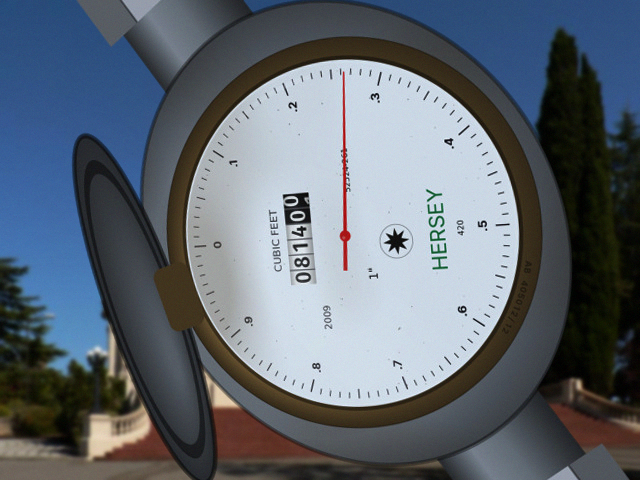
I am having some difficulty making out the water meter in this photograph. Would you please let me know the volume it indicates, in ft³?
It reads 81400.26 ft³
